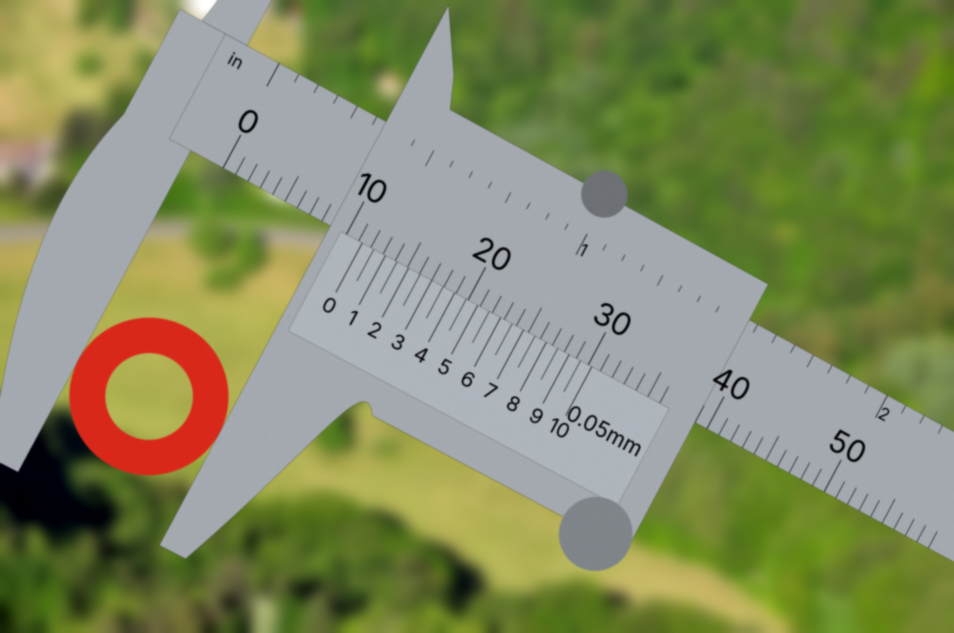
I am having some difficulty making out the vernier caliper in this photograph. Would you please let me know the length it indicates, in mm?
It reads 11.3 mm
